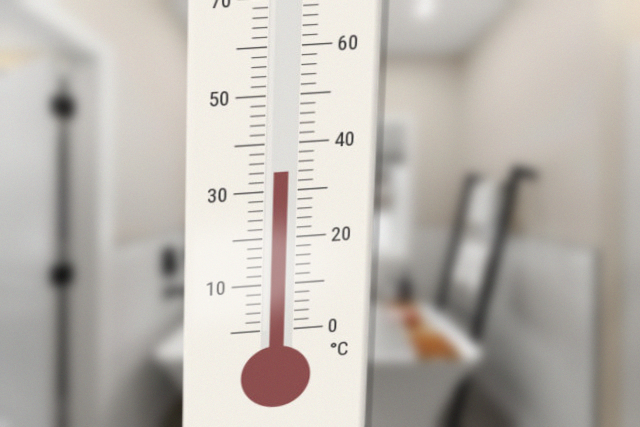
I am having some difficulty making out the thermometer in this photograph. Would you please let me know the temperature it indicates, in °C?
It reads 34 °C
